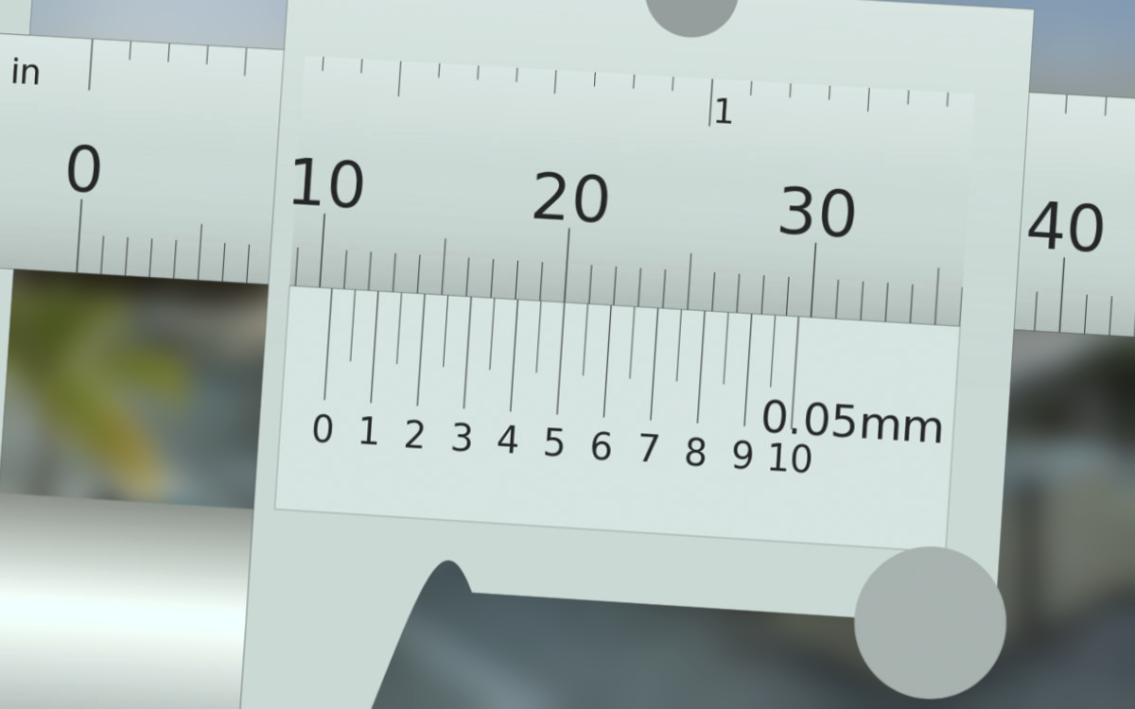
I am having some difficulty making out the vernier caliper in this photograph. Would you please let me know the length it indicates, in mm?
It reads 10.50 mm
